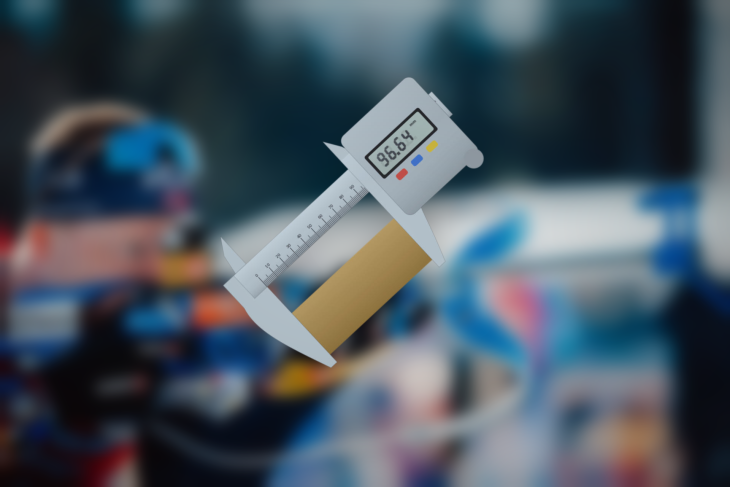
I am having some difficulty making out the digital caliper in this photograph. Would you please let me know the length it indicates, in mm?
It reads 96.64 mm
